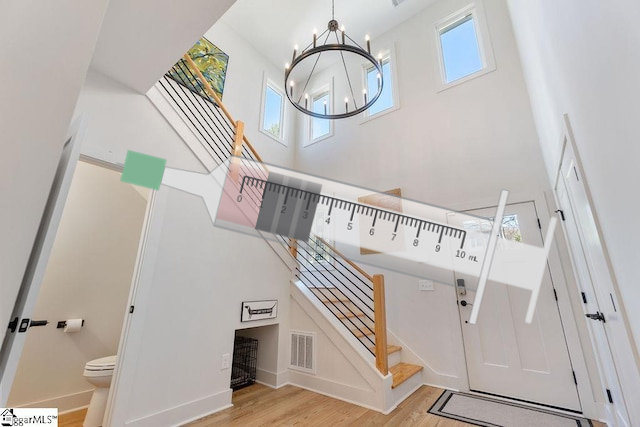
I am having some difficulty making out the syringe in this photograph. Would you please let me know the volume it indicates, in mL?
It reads 1 mL
